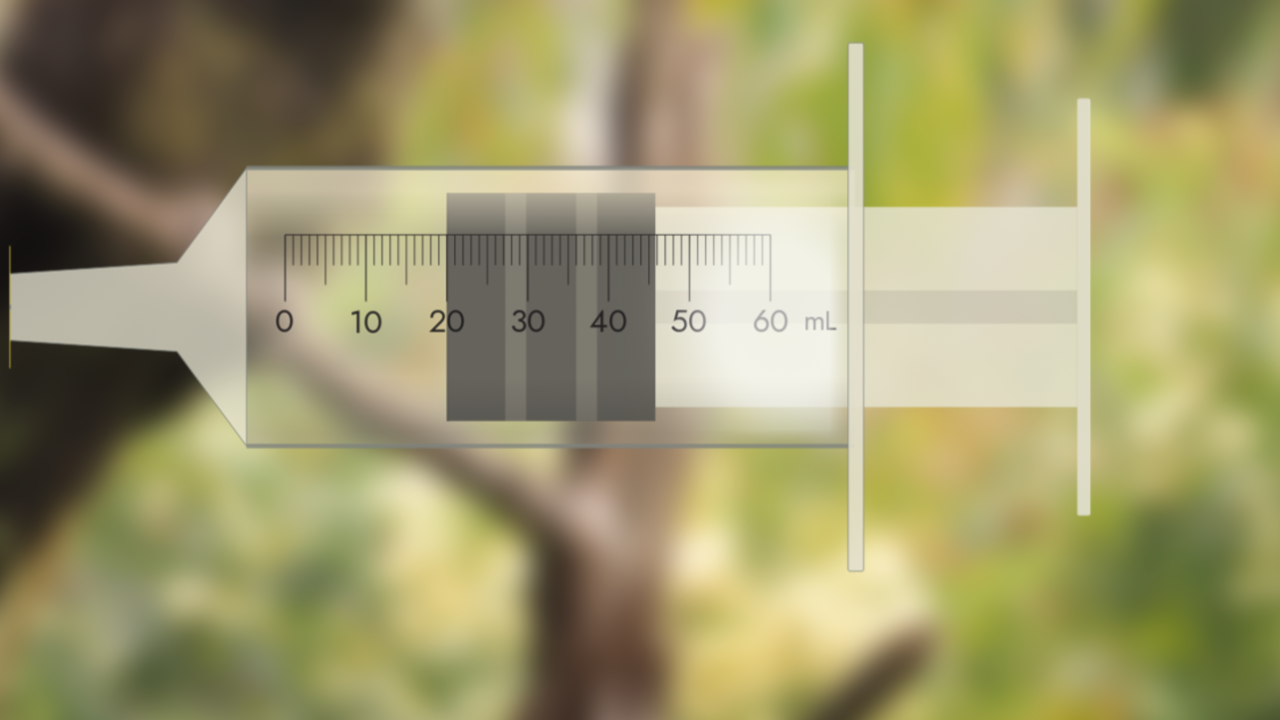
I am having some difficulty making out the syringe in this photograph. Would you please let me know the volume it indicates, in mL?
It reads 20 mL
